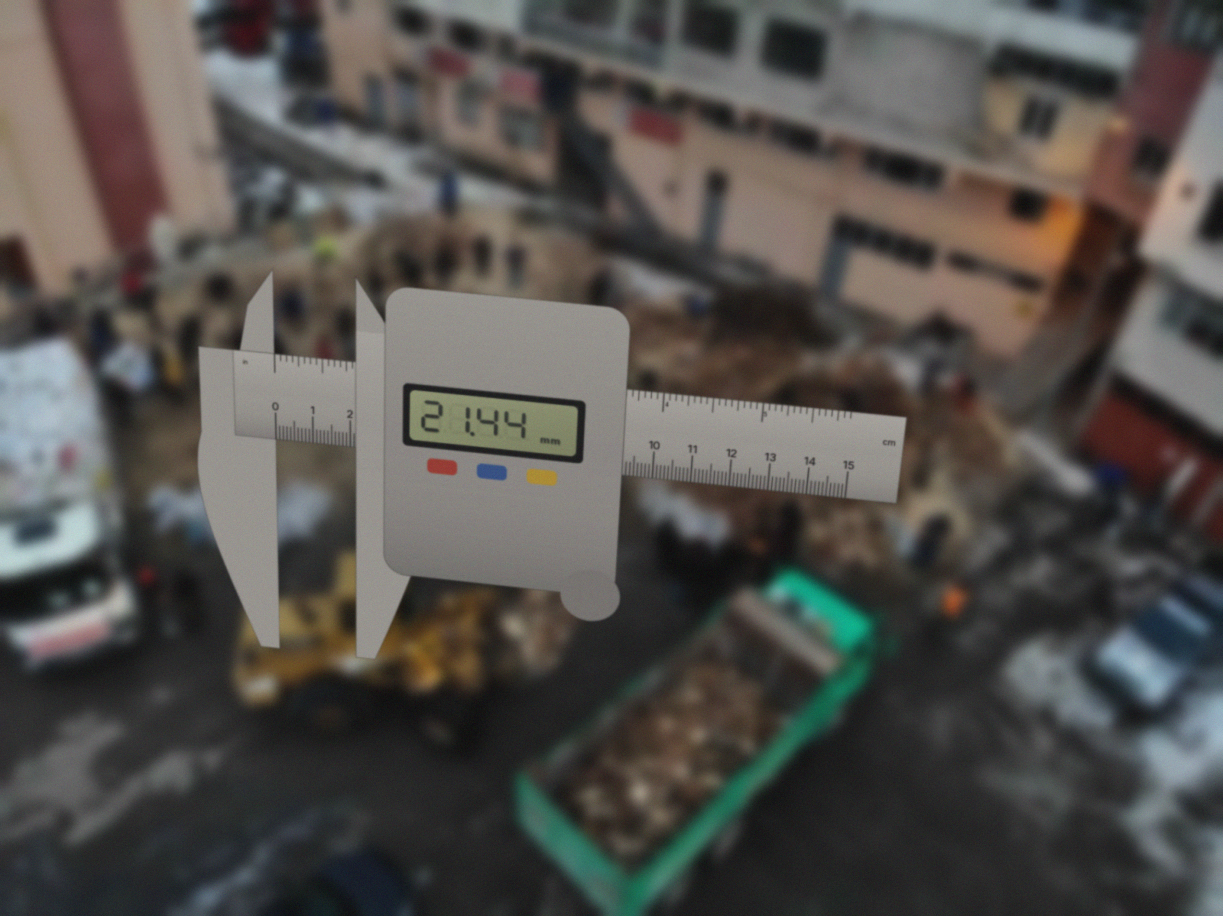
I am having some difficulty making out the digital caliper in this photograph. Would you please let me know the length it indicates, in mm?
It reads 21.44 mm
